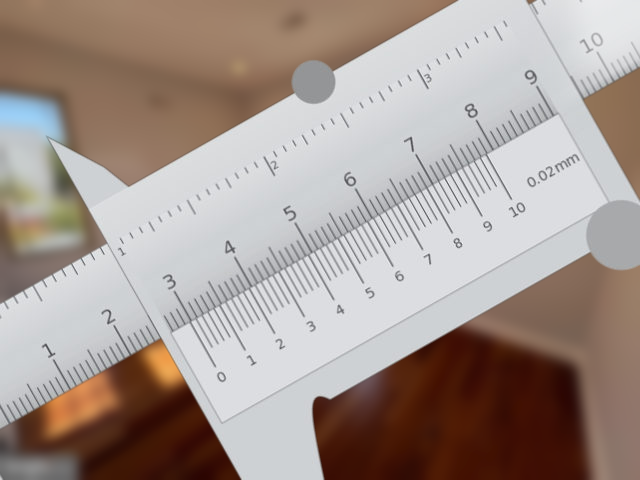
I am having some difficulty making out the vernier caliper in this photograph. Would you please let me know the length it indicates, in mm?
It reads 29.8 mm
